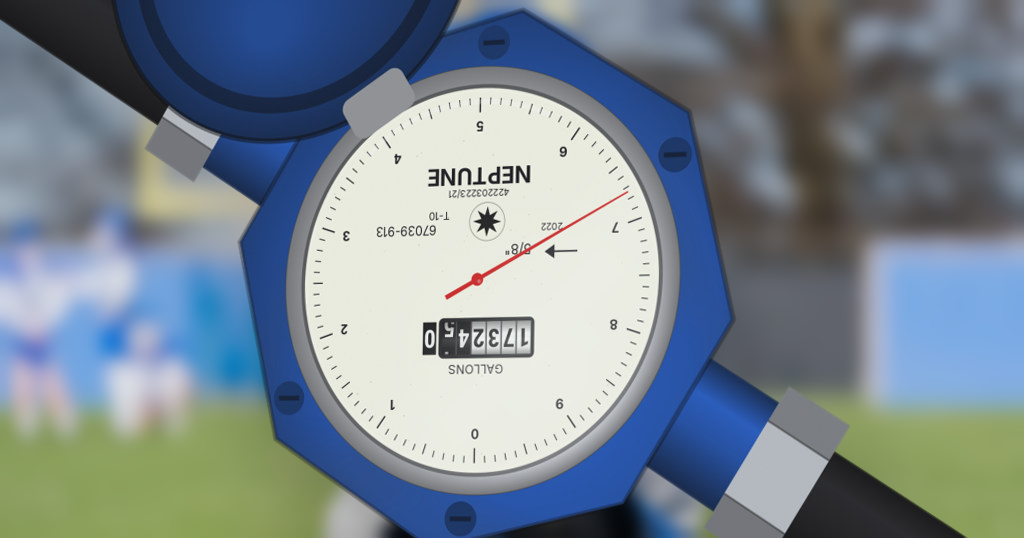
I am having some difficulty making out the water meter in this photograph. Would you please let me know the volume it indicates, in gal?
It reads 1732446.7 gal
